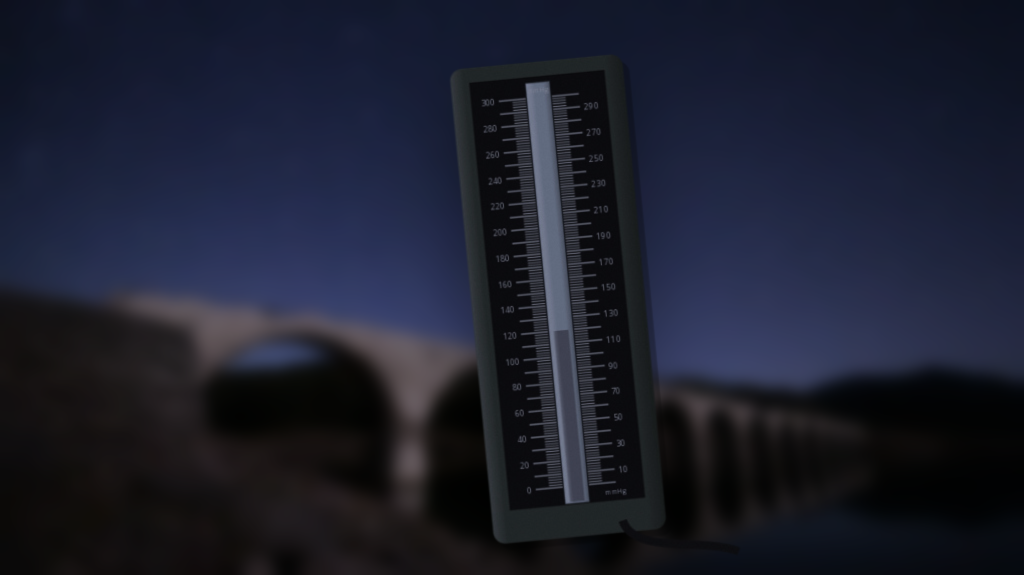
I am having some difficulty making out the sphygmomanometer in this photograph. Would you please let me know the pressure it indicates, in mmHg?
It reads 120 mmHg
